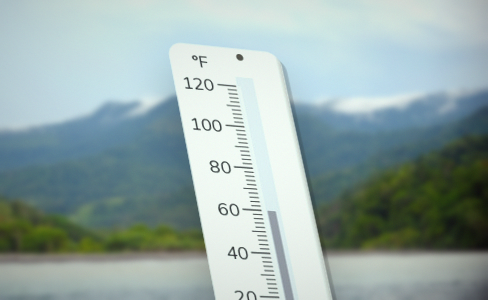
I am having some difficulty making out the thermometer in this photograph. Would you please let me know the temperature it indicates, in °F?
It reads 60 °F
